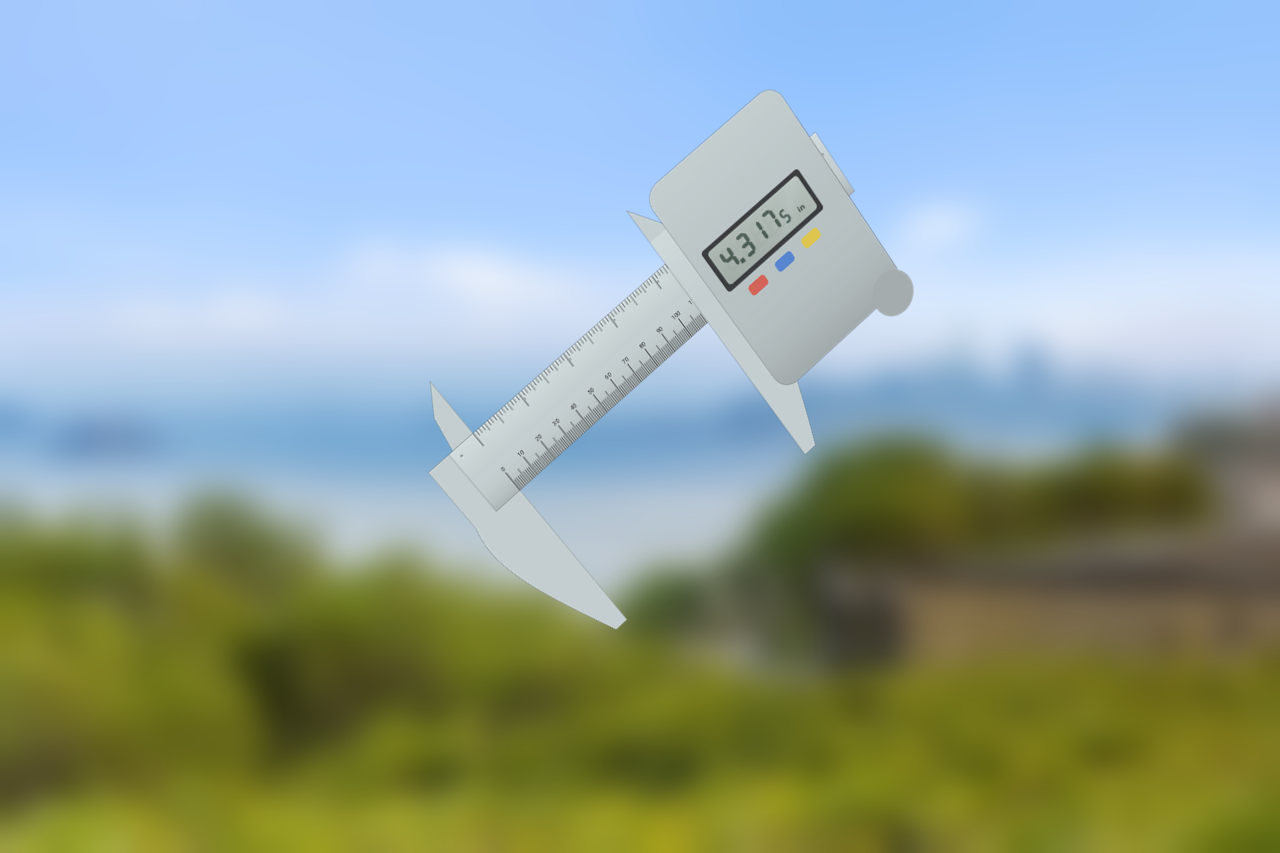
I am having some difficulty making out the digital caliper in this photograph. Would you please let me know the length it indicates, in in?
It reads 4.3175 in
